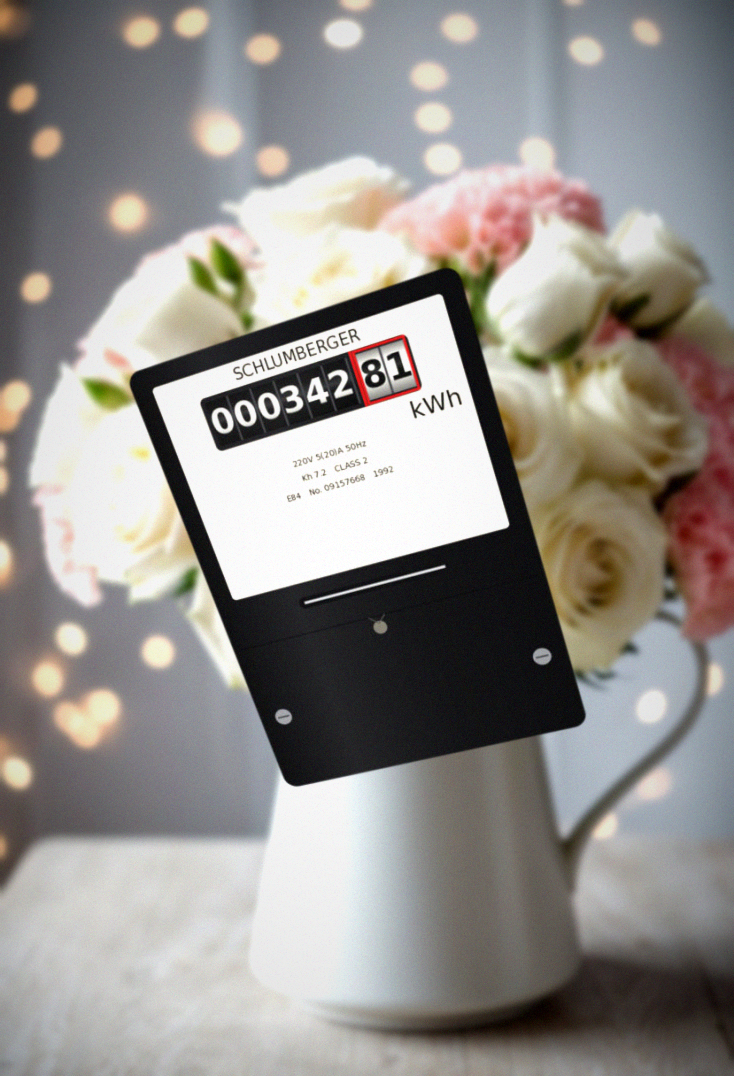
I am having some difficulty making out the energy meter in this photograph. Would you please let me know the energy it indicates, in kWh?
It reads 342.81 kWh
